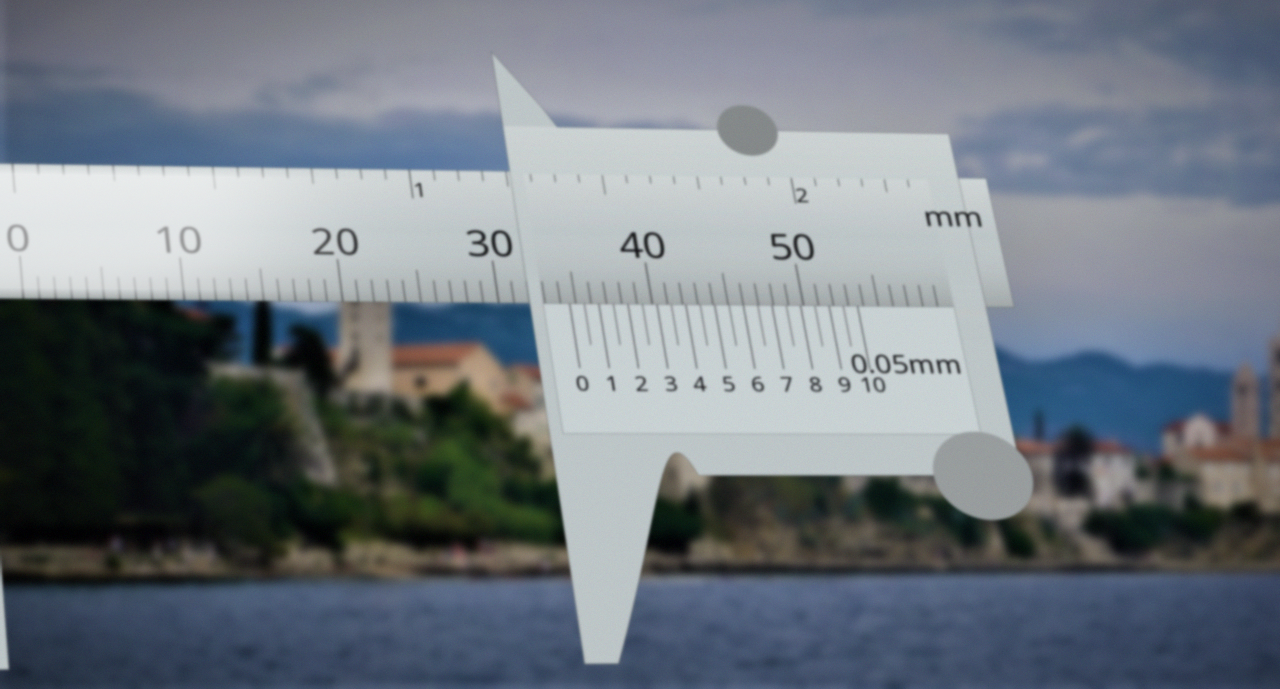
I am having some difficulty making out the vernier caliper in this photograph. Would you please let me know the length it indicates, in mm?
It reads 34.6 mm
